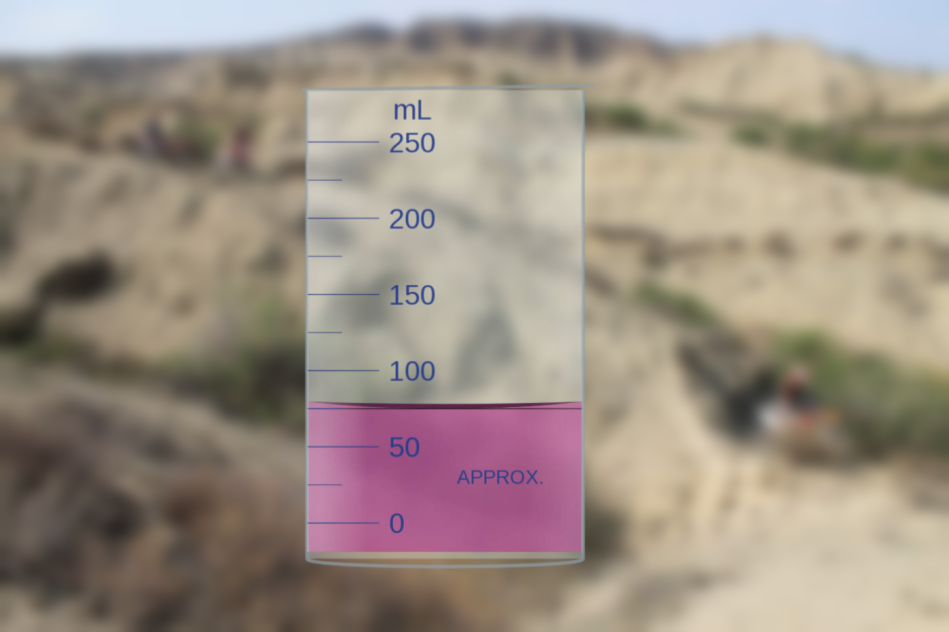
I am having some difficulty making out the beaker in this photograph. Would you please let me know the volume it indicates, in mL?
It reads 75 mL
